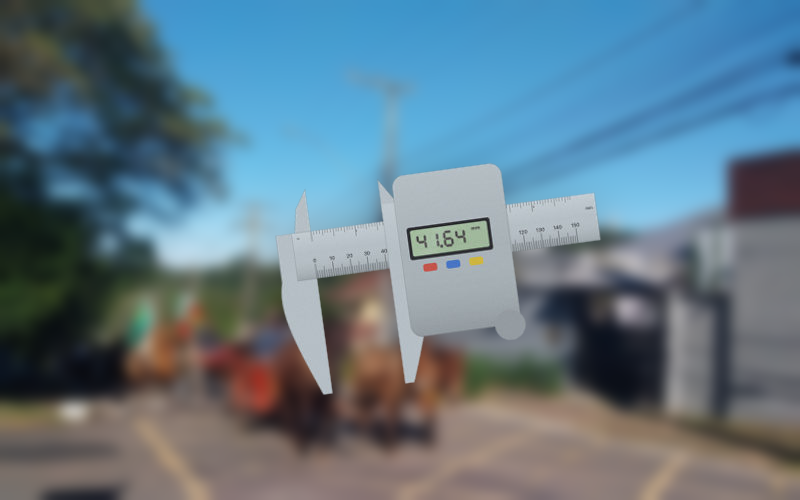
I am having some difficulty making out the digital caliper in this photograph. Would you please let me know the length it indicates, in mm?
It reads 41.64 mm
